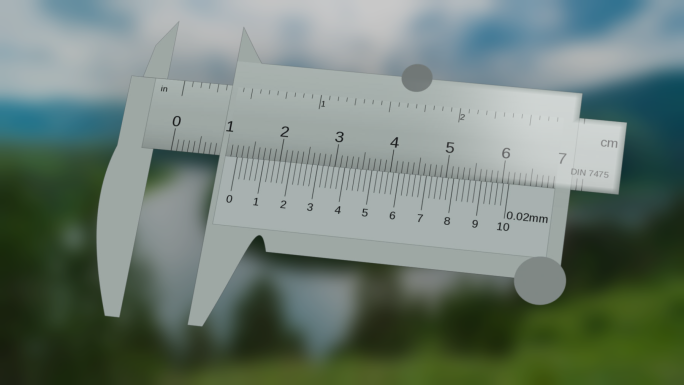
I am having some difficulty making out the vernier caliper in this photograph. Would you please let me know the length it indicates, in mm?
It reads 12.2 mm
